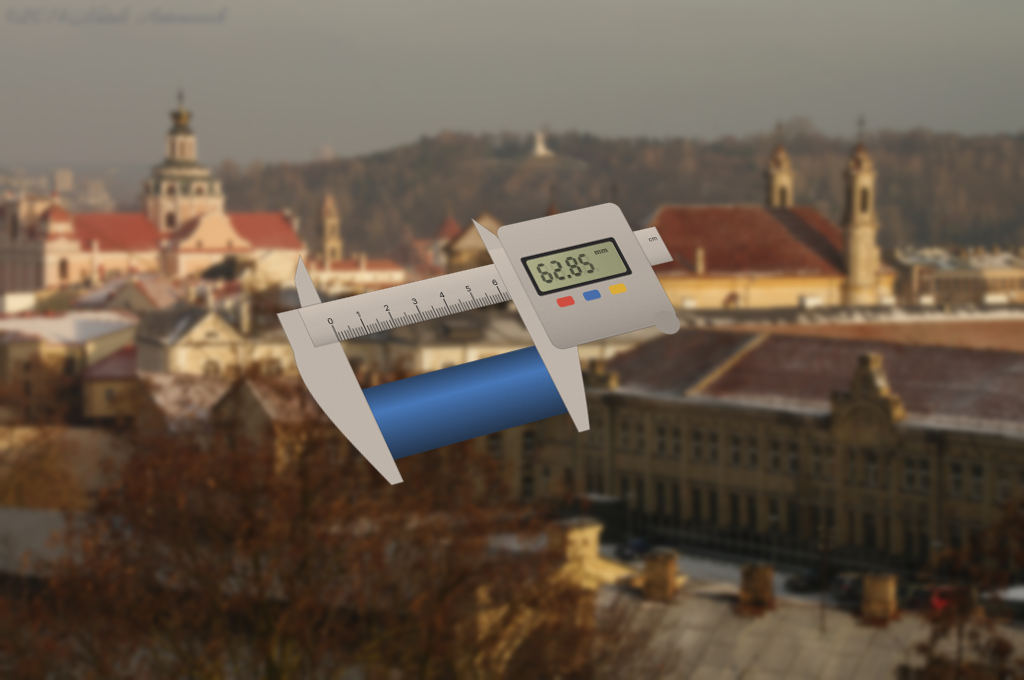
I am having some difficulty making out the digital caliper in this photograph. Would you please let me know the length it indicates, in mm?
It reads 62.85 mm
